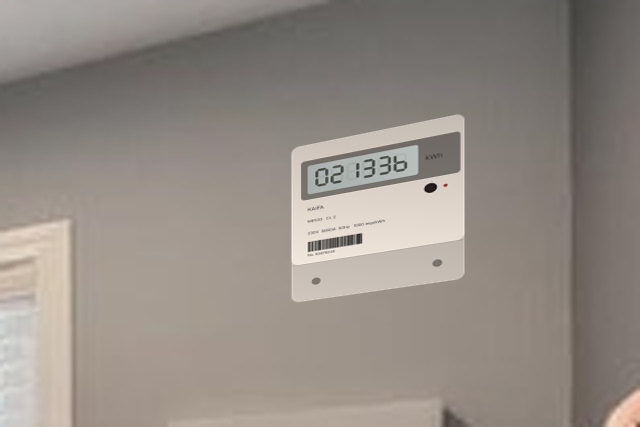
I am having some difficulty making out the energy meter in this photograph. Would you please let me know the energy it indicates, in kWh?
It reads 21336 kWh
